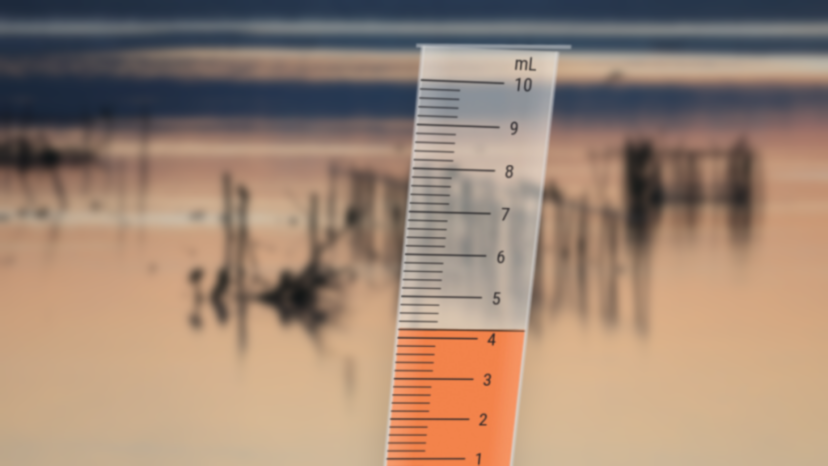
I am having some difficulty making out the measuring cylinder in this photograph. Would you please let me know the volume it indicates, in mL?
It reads 4.2 mL
